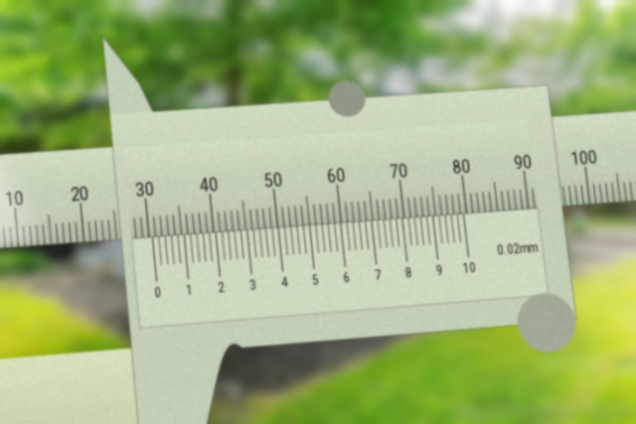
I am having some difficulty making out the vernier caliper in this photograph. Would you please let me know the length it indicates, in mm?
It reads 30.5 mm
